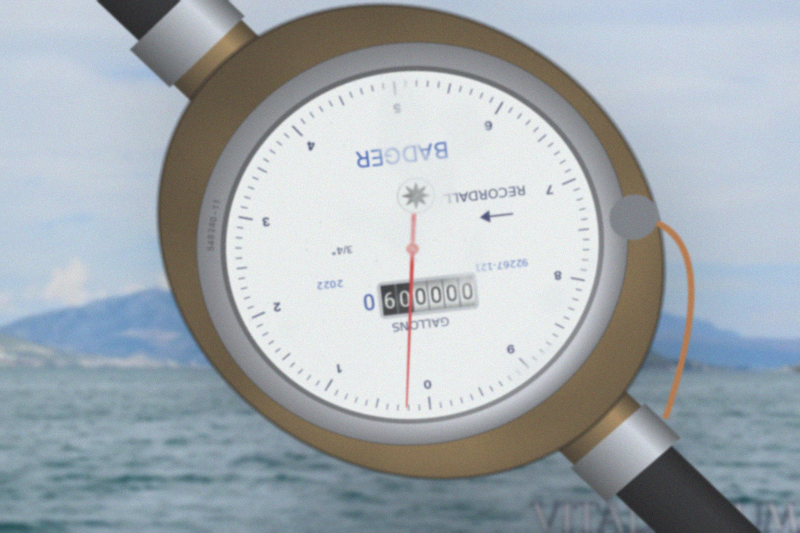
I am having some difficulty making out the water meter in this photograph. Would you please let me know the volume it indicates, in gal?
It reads 90.2 gal
